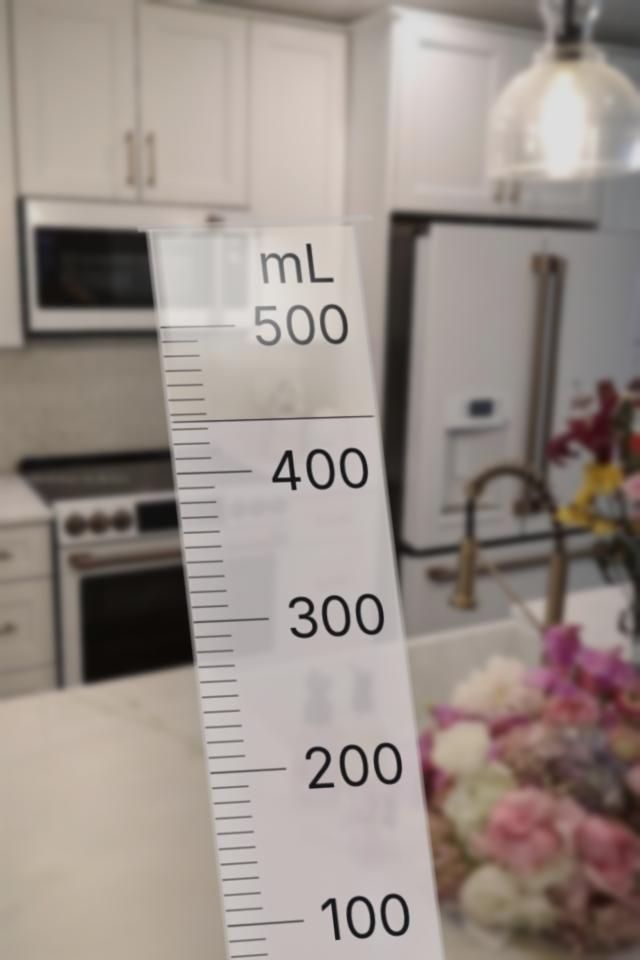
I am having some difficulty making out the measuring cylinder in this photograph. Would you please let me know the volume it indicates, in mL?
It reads 435 mL
